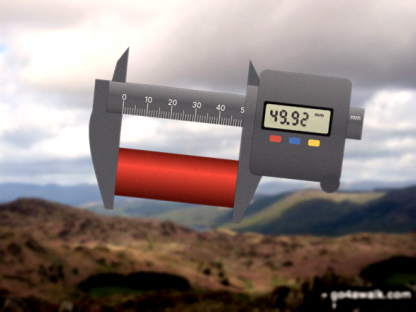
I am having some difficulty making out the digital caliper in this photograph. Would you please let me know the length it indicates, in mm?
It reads 49.92 mm
